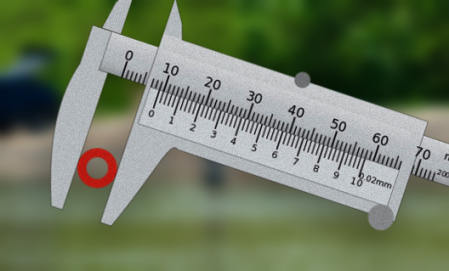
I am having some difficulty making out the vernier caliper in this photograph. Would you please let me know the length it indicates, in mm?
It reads 9.0 mm
